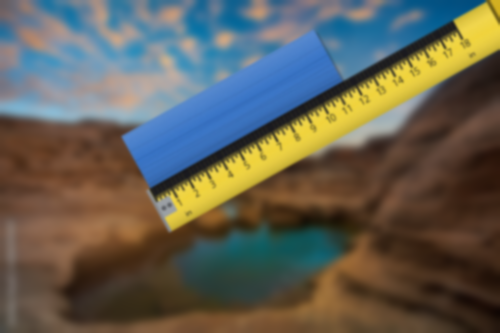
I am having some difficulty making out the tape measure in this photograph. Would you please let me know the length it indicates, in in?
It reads 11.5 in
